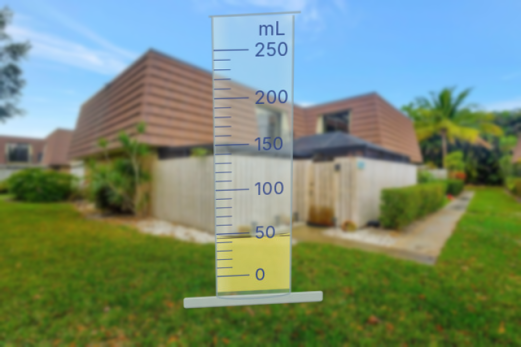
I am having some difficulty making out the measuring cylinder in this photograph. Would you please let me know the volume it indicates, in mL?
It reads 45 mL
